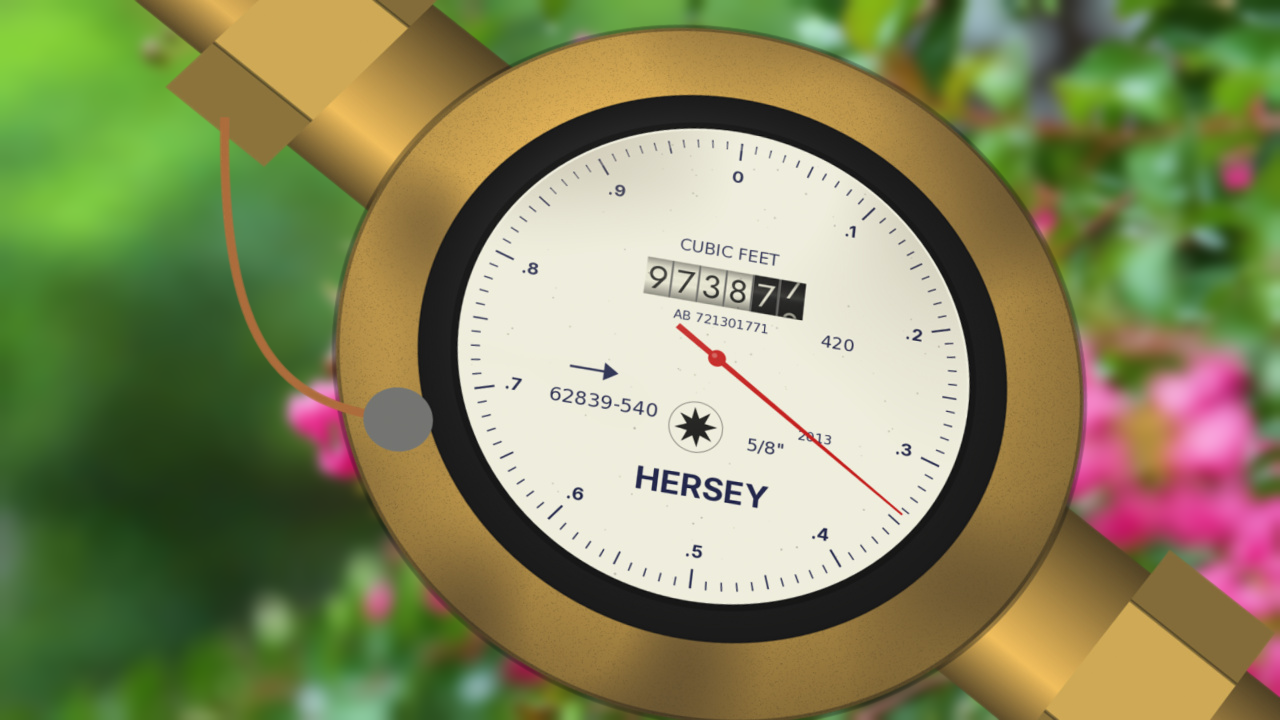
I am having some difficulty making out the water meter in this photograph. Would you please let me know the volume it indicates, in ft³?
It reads 973877.34 ft³
